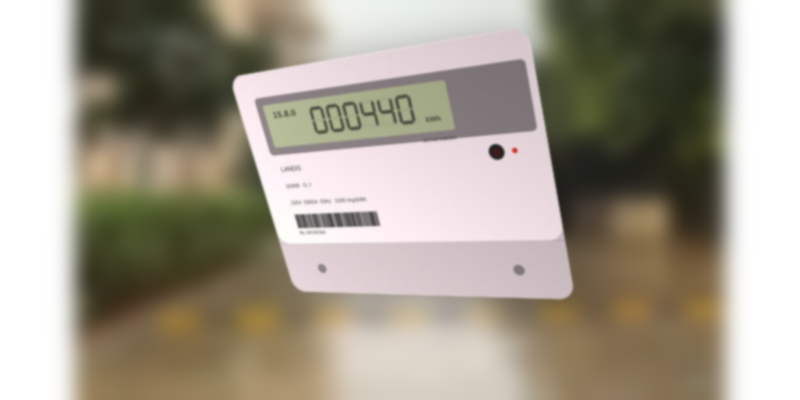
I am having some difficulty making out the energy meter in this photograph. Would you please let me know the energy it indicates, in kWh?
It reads 440 kWh
